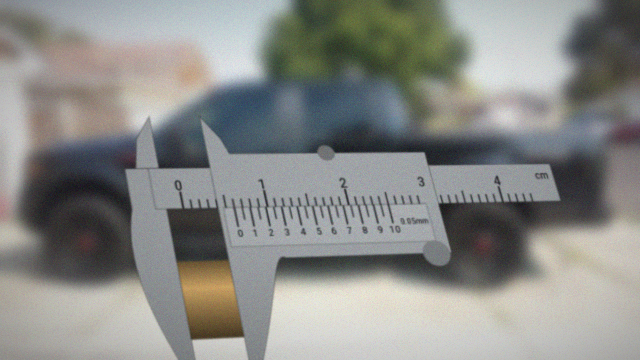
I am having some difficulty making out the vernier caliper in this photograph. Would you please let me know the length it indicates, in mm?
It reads 6.0 mm
